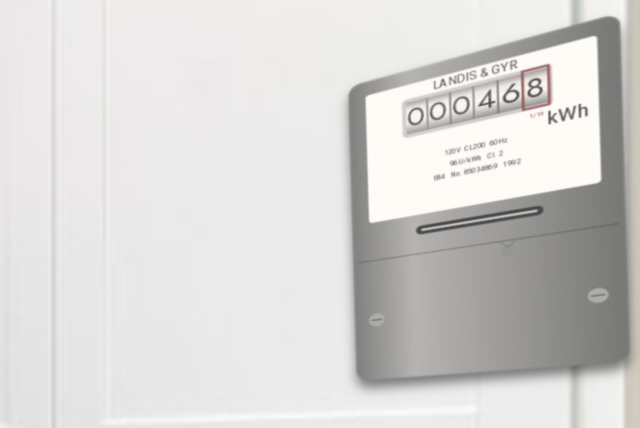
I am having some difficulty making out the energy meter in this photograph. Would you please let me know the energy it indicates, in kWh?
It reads 46.8 kWh
